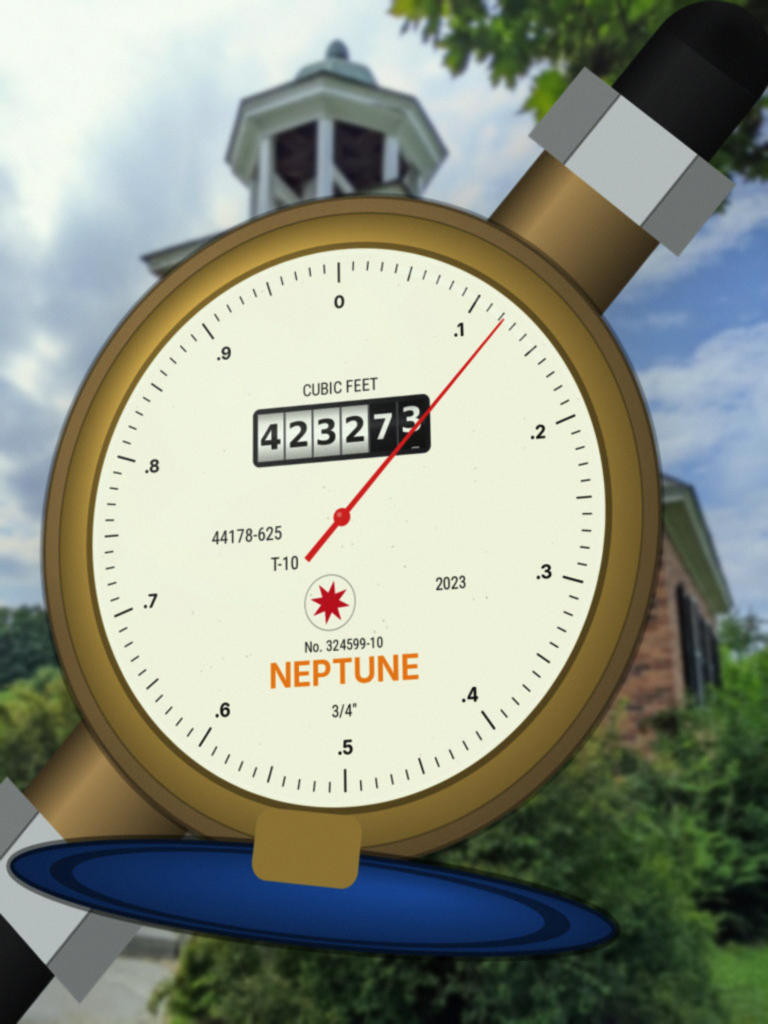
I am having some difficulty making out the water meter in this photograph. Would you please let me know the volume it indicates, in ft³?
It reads 423273.12 ft³
